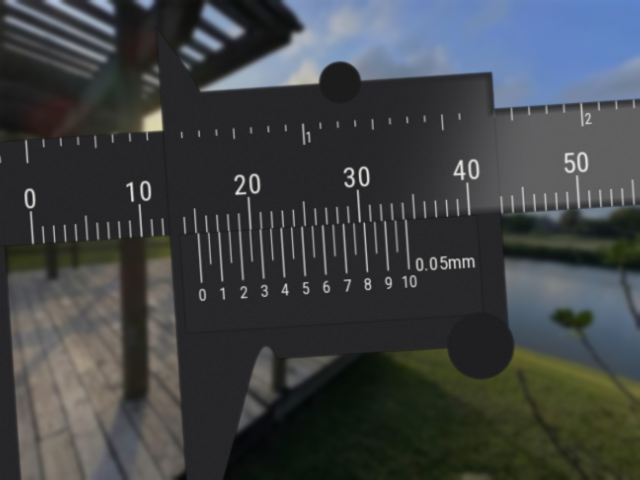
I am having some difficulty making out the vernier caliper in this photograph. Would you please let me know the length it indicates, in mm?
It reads 15.2 mm
